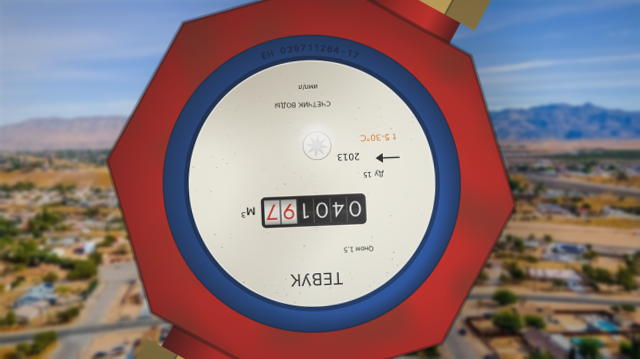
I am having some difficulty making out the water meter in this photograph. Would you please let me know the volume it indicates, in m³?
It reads 401.97 m³
